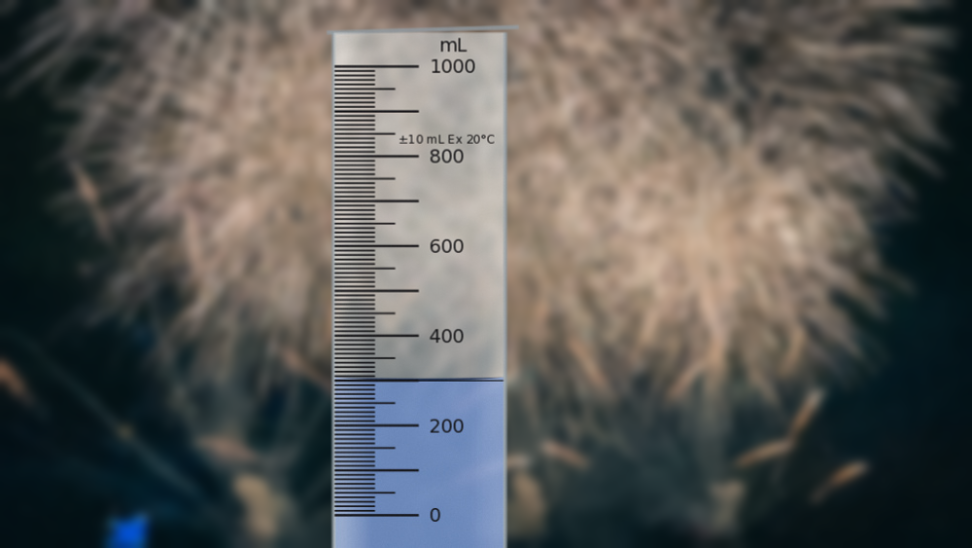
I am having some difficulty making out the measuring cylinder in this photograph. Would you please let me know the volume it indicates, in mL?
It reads 300 mL
